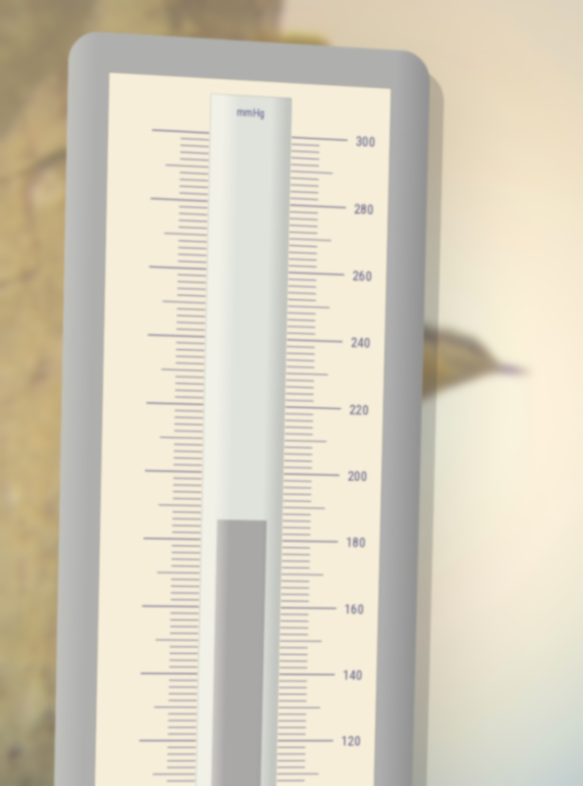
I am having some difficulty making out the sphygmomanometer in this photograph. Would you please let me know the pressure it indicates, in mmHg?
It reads 186 mmHg
